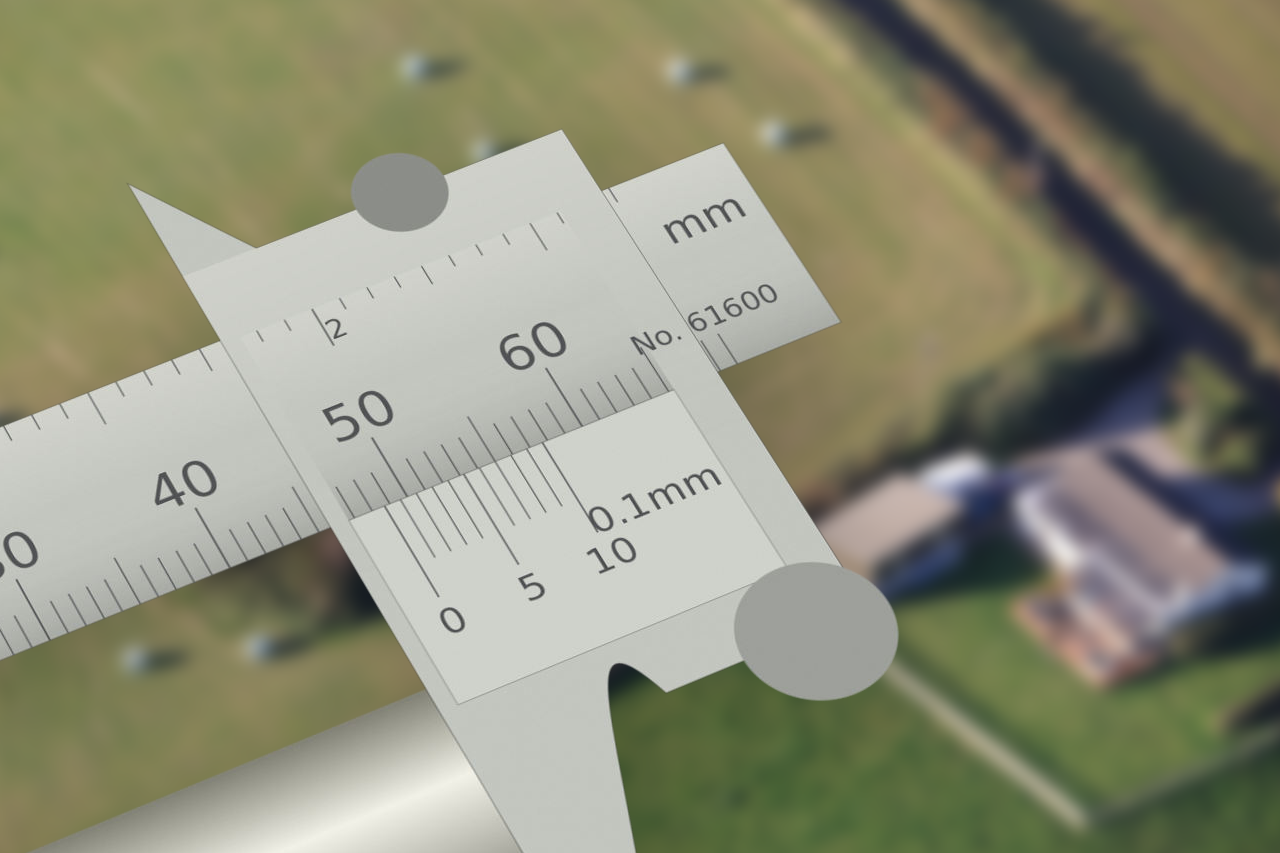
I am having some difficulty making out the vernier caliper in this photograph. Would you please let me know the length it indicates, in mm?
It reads 48.7 mm
